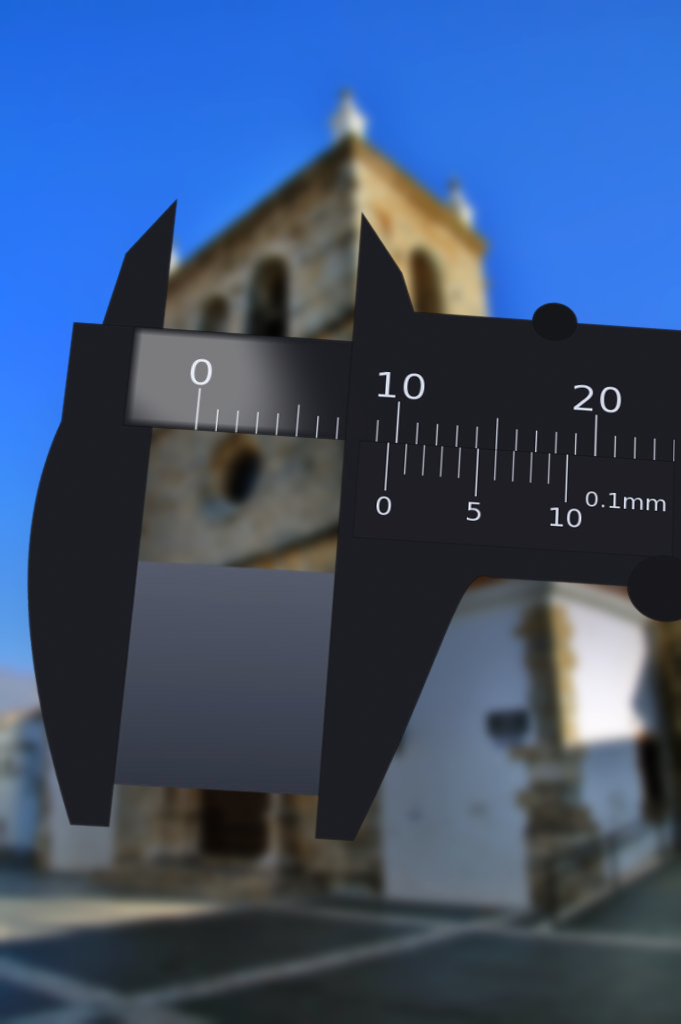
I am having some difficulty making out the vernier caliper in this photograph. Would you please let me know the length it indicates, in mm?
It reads 9.6 mm
